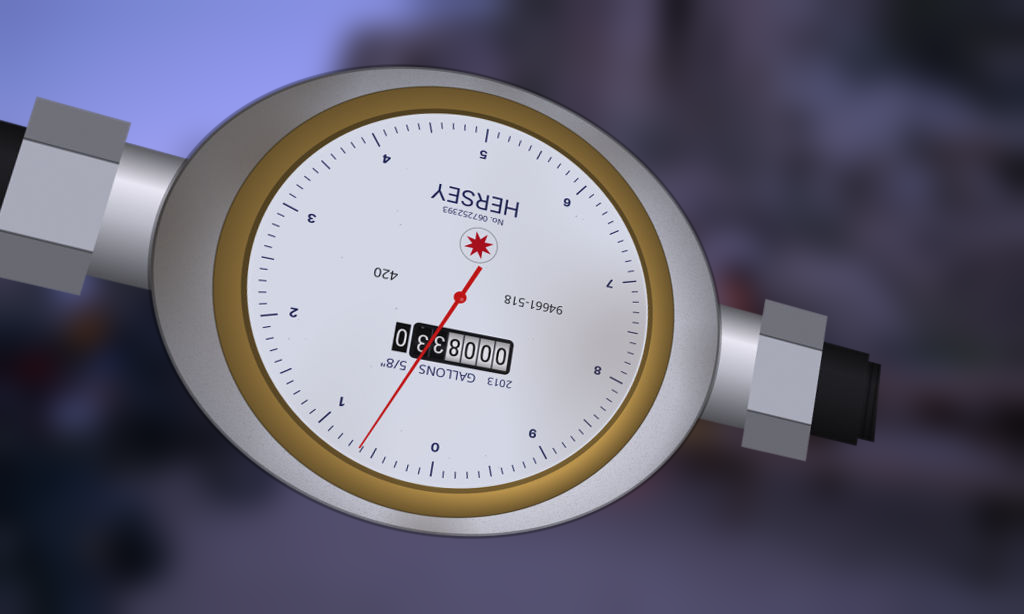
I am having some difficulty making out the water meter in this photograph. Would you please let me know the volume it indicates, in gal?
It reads 8330.6 gal
